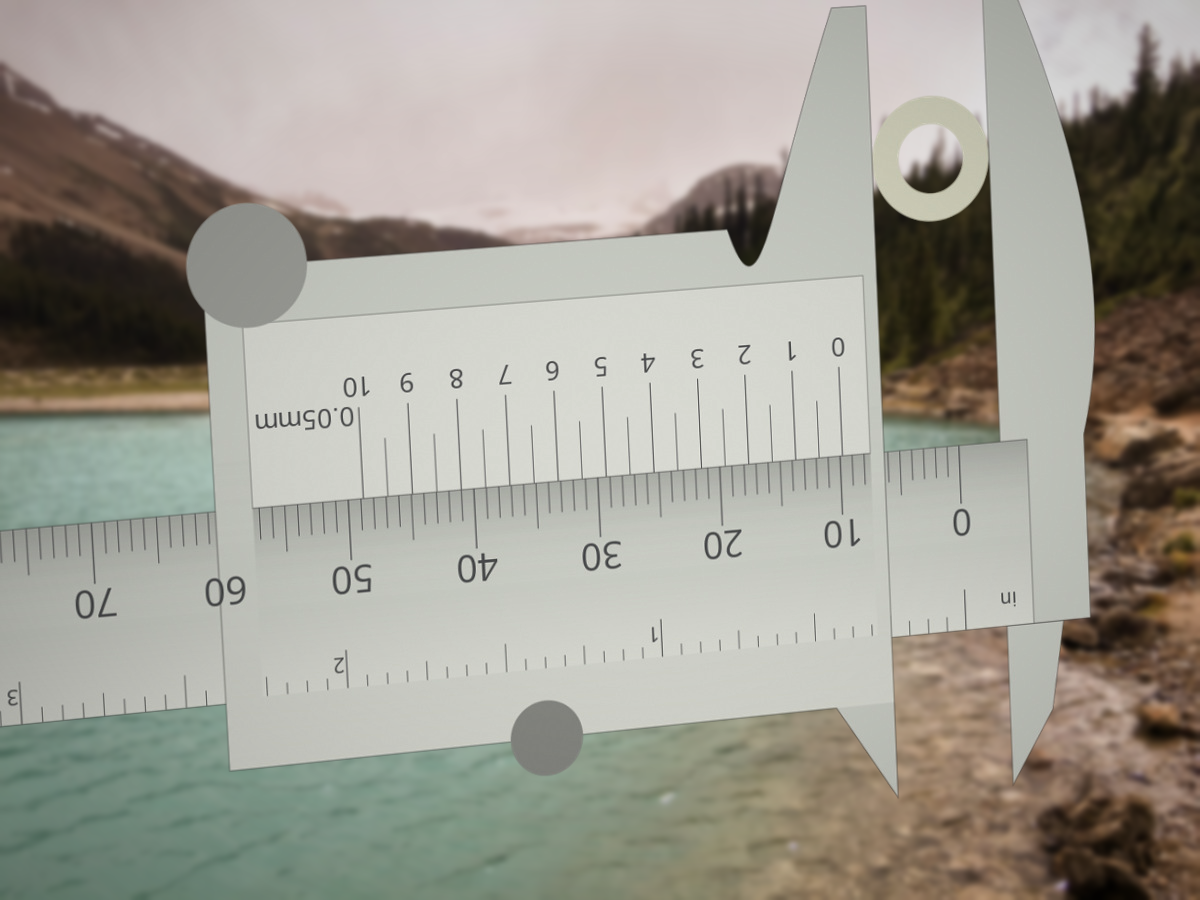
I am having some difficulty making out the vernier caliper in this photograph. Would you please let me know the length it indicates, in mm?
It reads 9.8 mm
